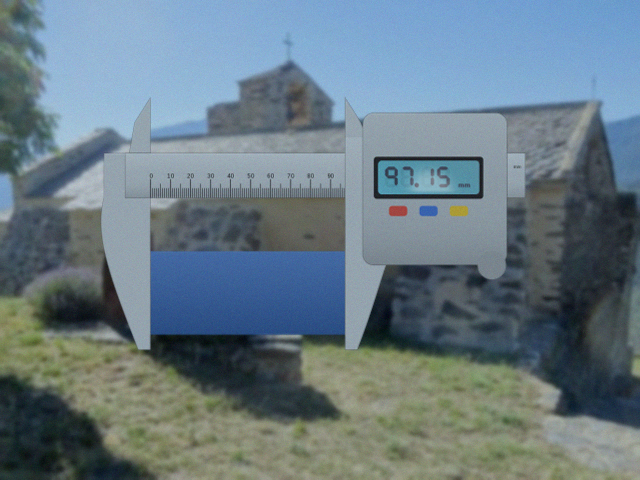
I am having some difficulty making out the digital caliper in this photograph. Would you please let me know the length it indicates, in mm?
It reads 97.15 mm
